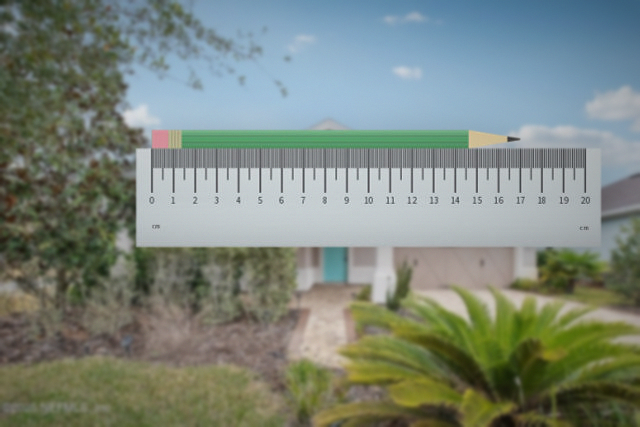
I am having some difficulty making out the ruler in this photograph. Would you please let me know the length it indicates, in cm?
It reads 17 cm
